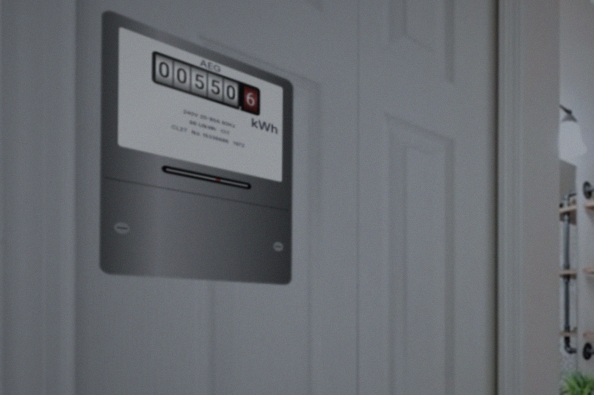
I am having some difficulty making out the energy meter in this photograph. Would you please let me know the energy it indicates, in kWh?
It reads 550.6 kWh
